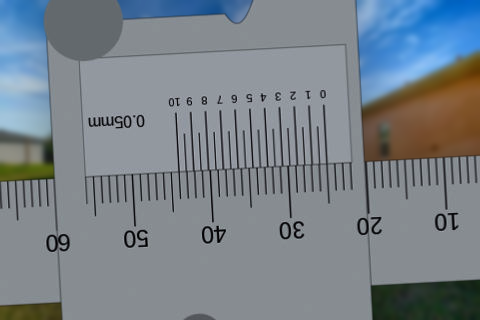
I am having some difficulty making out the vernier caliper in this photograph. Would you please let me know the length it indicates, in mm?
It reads 25.0 mm
